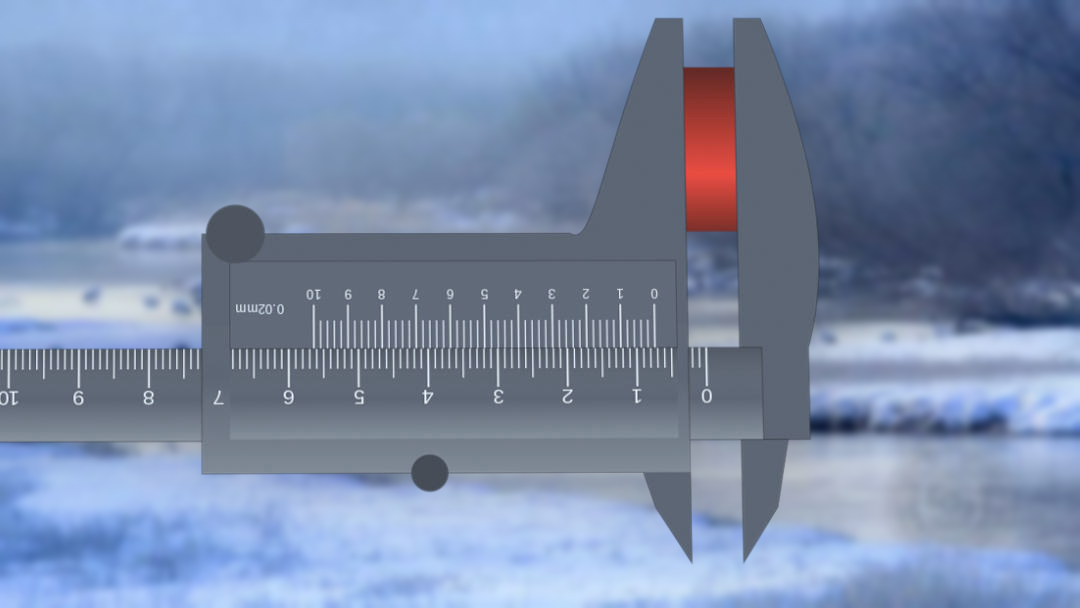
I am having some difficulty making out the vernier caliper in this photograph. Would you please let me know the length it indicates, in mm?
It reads 7.4 mm
